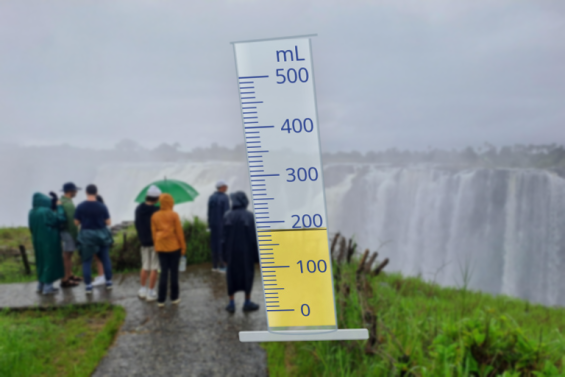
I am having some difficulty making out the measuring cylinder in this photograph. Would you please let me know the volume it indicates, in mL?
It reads 180 mL
